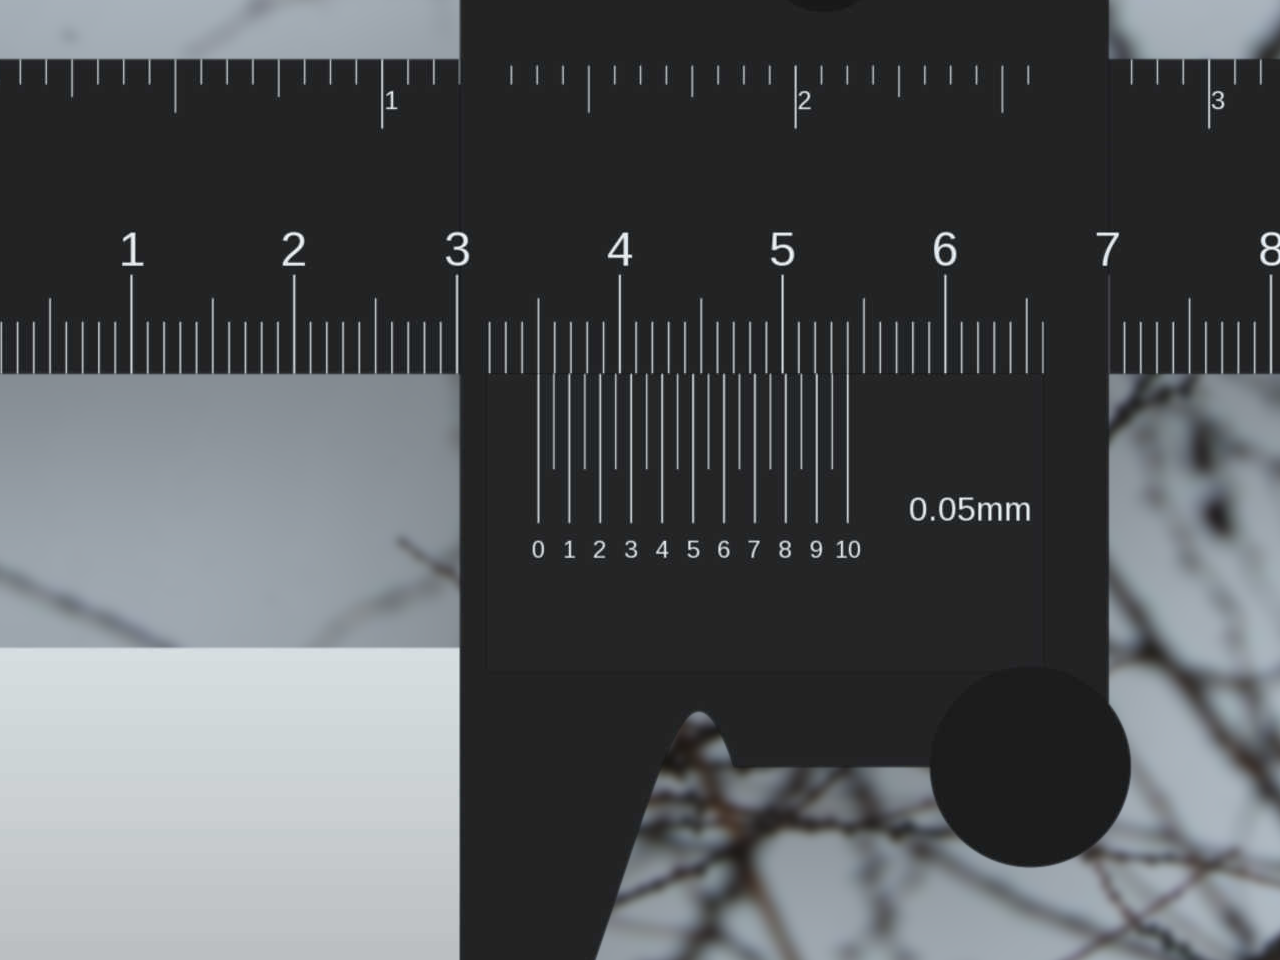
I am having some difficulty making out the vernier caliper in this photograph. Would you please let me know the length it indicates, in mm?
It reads 35.0 mm
